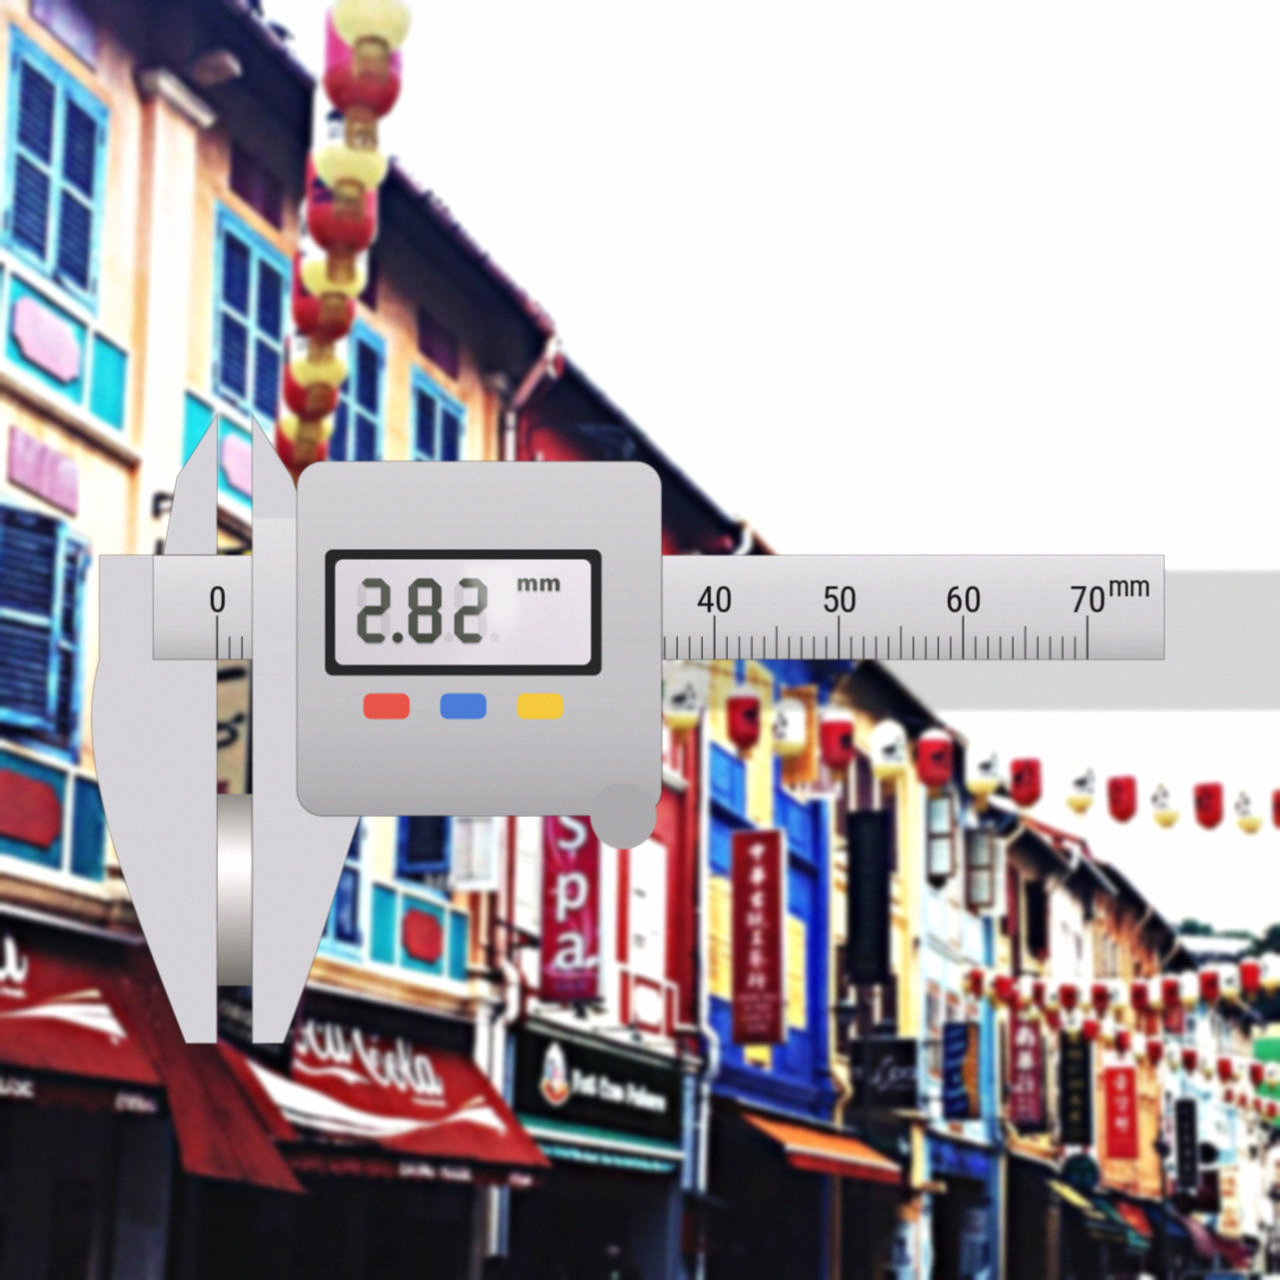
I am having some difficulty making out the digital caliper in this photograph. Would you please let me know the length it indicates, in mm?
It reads 2.82 mm
